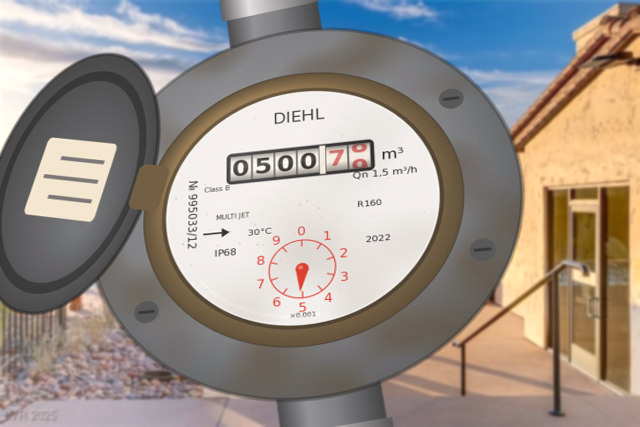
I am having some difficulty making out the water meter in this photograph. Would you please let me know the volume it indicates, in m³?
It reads 500.785 m³
